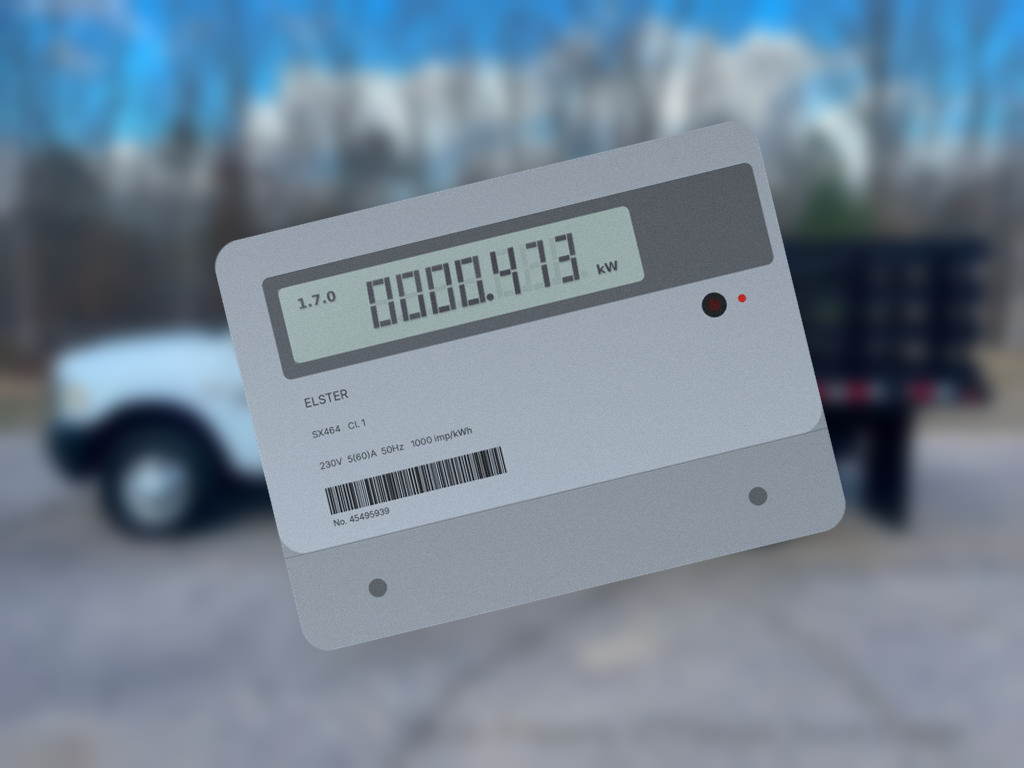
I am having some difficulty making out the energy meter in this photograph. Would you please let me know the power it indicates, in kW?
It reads 0.473 kW
